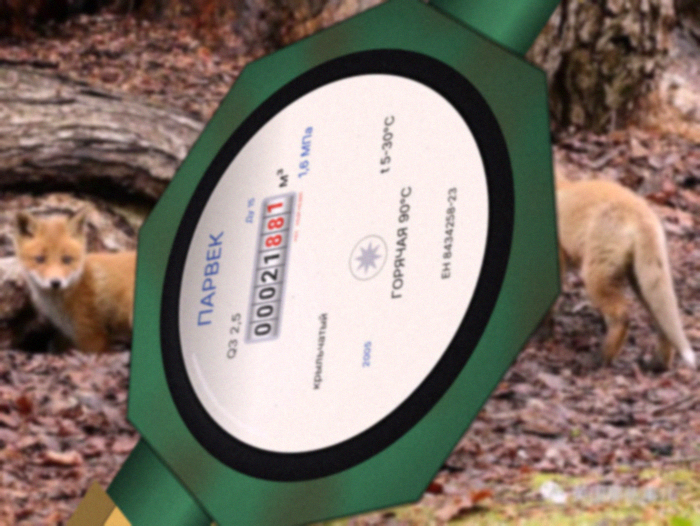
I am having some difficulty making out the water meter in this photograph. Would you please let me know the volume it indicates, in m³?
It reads 21.881 m³
